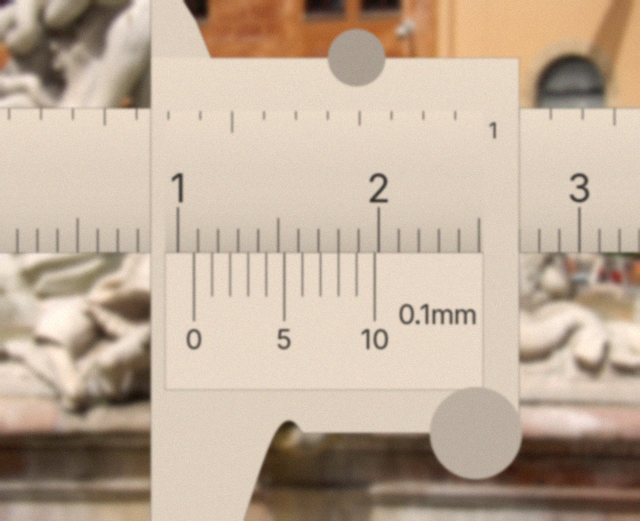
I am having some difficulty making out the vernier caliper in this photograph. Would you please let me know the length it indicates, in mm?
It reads 10.8 mm
